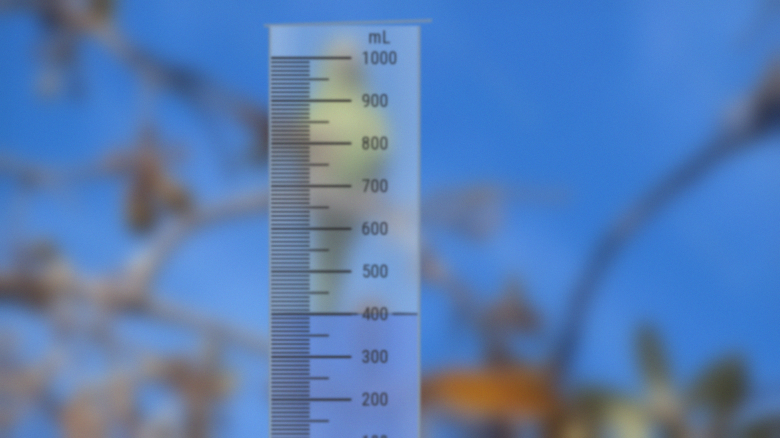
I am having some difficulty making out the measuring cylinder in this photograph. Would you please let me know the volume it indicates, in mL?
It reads 400 mL
